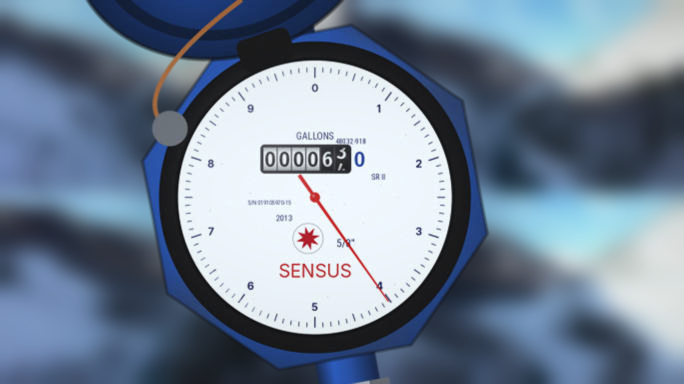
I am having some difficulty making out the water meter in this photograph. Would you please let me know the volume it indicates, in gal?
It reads 634.0 gal
